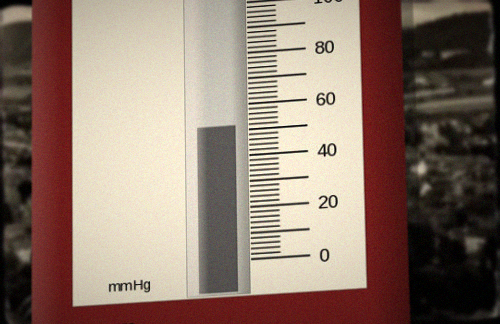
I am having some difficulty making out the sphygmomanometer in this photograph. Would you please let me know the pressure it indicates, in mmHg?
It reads 52 mmHg
